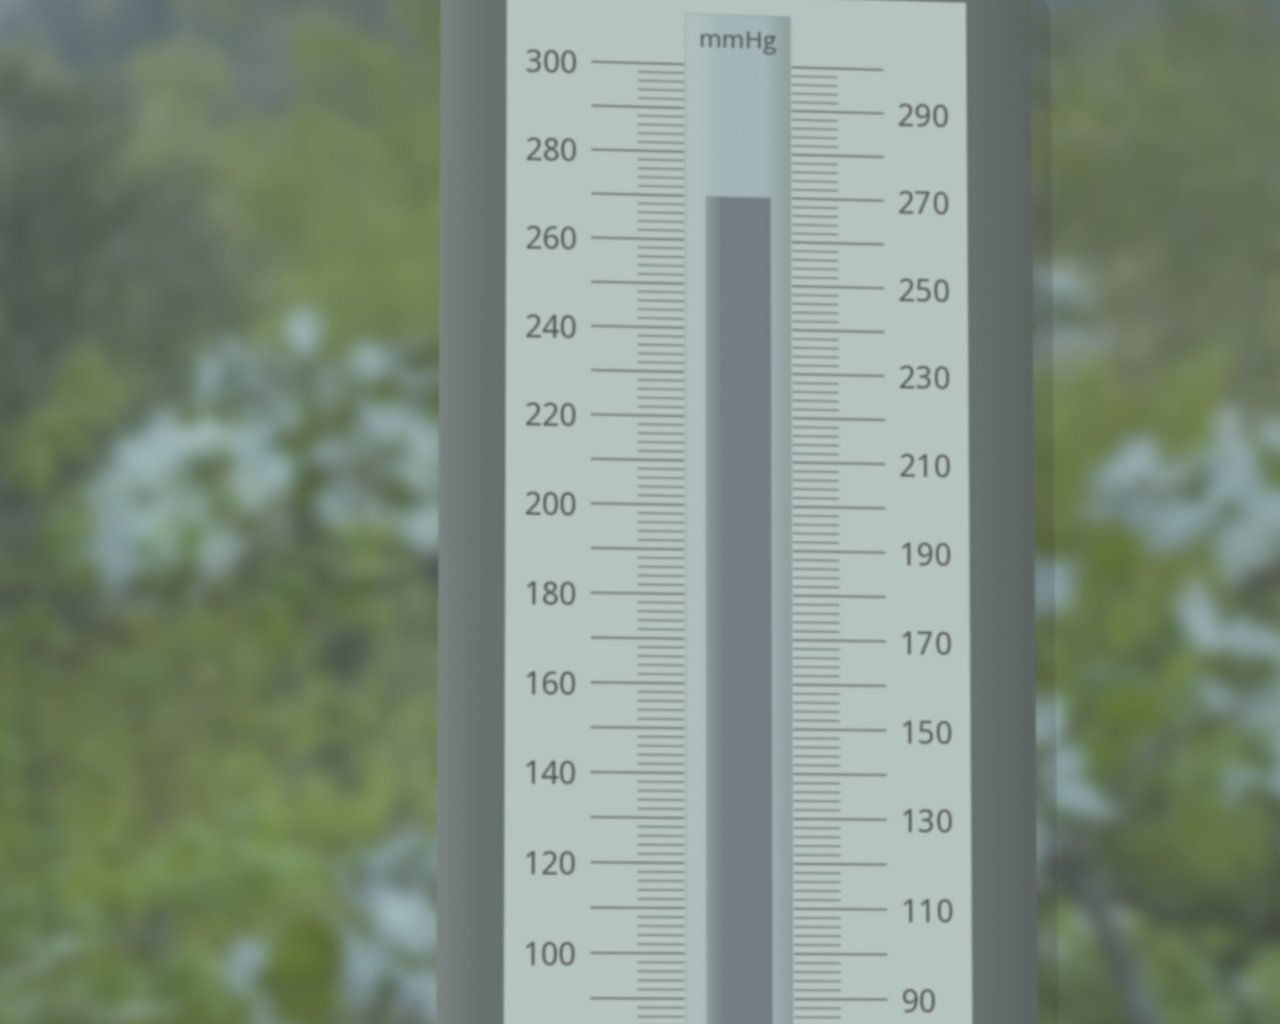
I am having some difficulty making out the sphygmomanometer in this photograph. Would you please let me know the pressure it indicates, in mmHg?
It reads 270 mmHg
